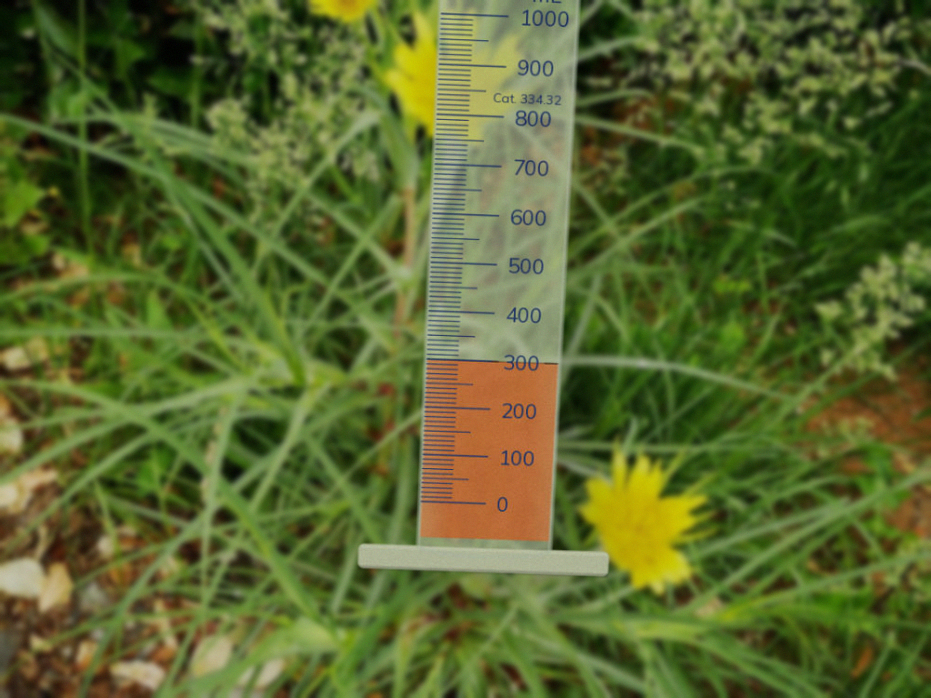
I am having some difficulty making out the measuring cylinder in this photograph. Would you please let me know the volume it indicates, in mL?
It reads 300 mL
